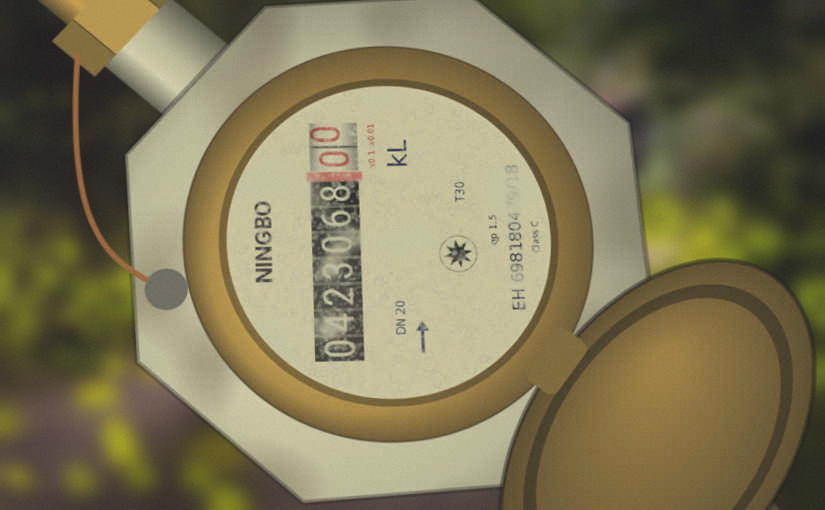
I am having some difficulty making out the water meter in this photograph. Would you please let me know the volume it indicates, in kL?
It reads 423068.00 kL
